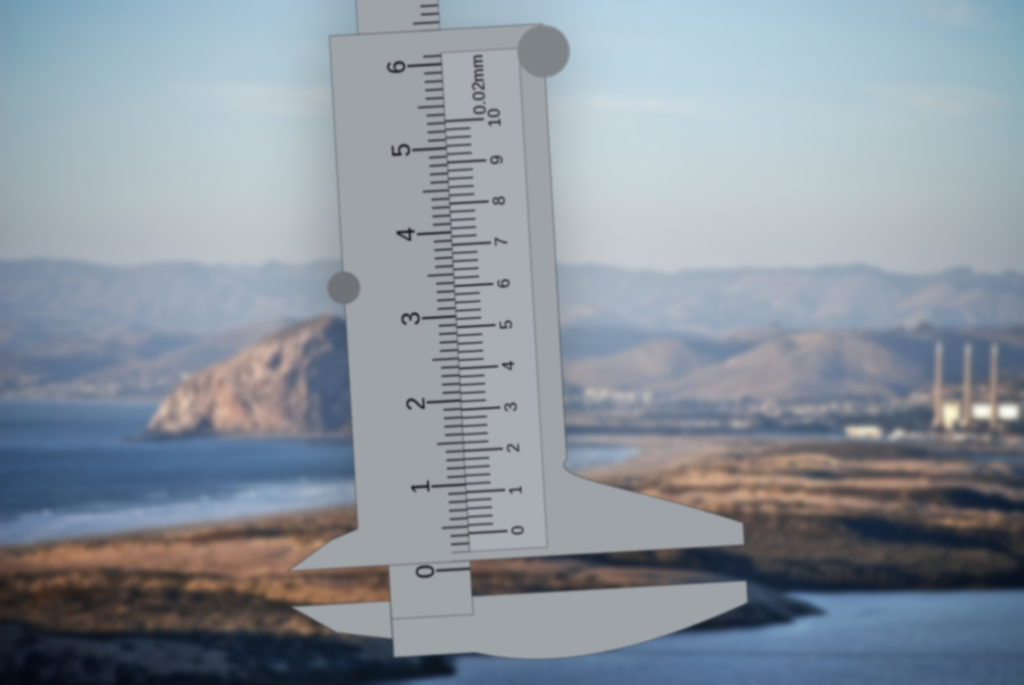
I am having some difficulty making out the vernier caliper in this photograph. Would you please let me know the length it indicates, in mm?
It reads 4.2 mm
